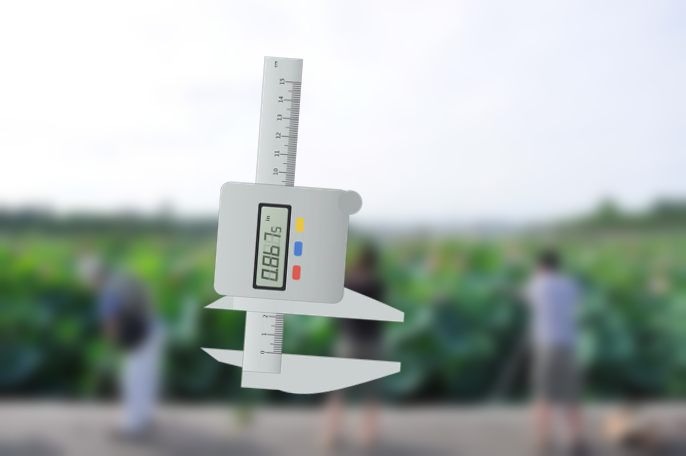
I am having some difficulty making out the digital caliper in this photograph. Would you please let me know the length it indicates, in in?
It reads 0.8675 in
